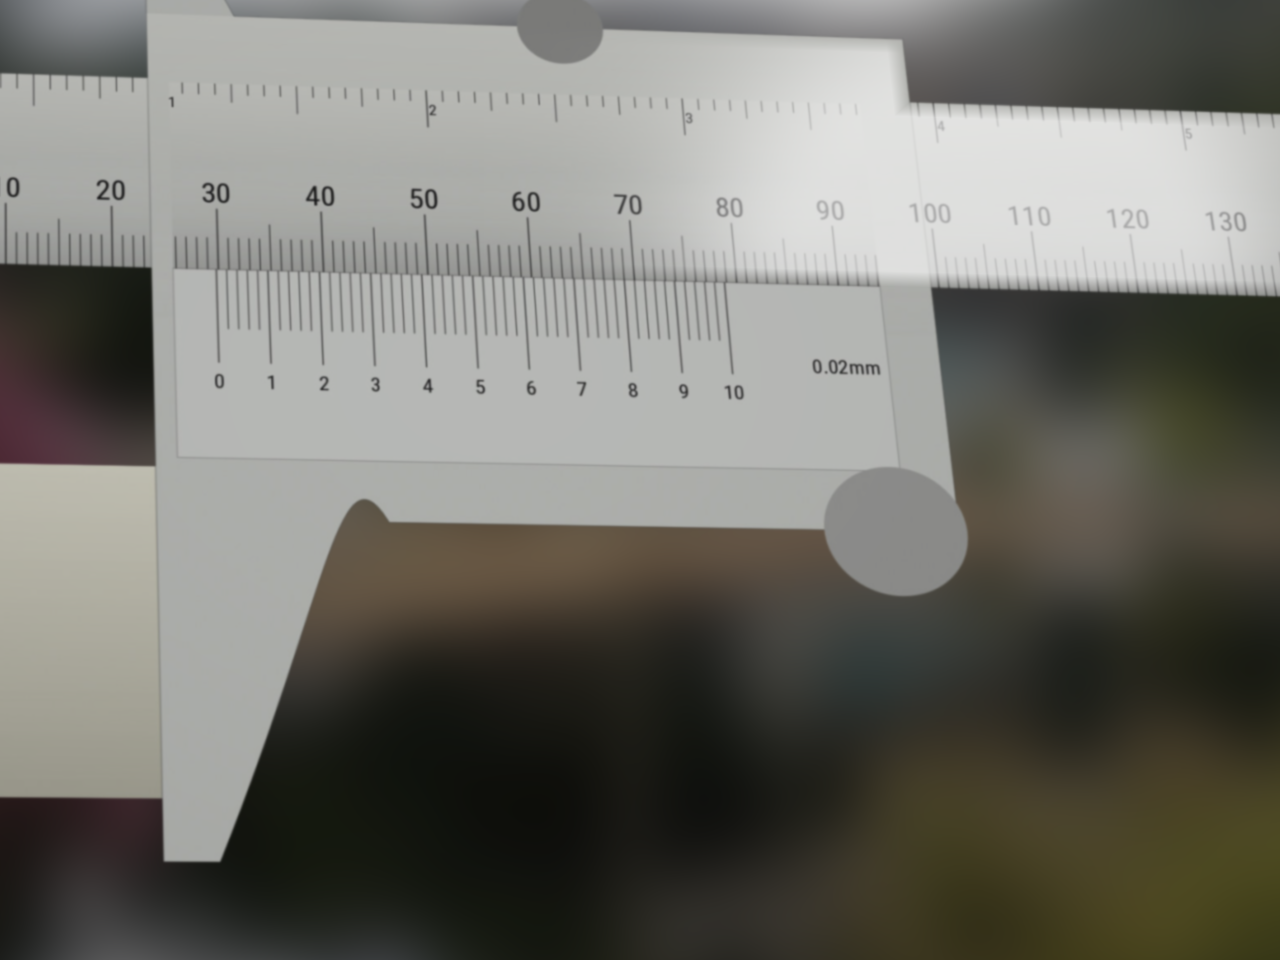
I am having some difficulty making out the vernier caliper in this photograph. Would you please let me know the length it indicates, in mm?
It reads 29.8 mm
